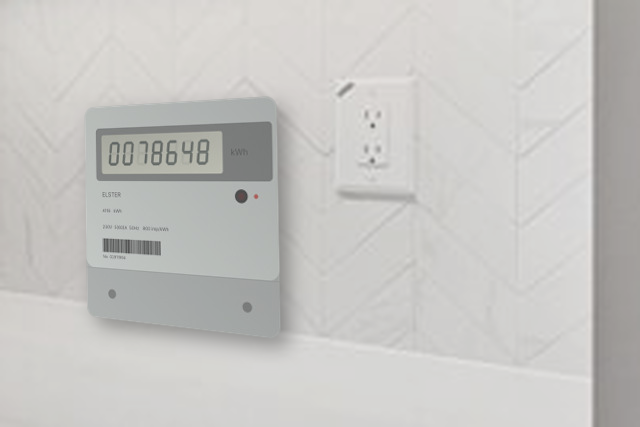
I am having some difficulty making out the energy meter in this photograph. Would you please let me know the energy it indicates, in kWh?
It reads 78648 kWh
